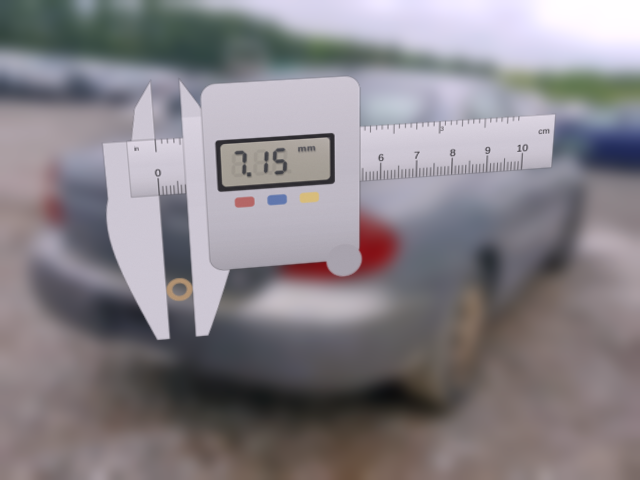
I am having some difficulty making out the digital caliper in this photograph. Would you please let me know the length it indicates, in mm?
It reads 7.15 mm
